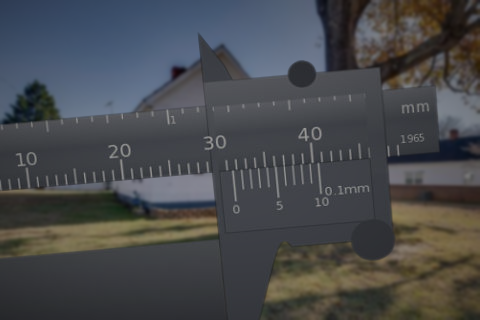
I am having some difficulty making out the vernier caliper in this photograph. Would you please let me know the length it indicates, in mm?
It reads 31.6 mm
